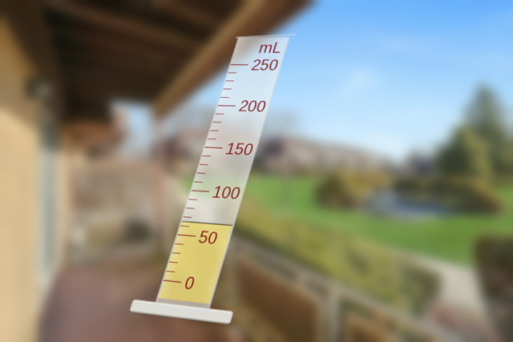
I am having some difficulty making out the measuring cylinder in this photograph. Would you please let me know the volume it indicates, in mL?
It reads 65 mL
